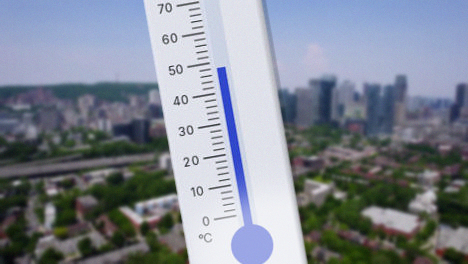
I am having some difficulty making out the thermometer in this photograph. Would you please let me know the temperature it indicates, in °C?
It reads 48 °C
